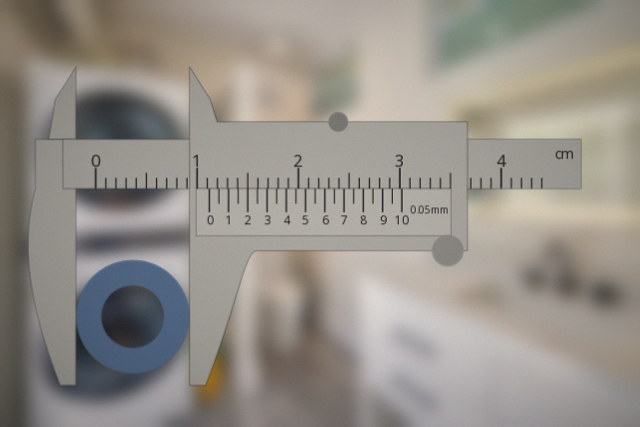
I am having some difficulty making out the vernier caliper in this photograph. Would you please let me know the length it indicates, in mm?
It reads 11.2 mm
